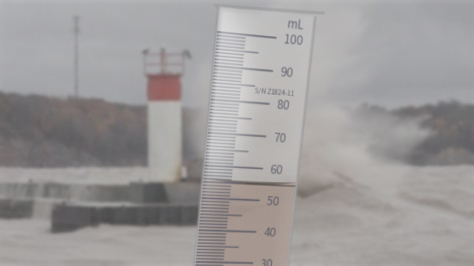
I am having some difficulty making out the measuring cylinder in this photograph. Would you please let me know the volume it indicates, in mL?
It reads 55 mL
